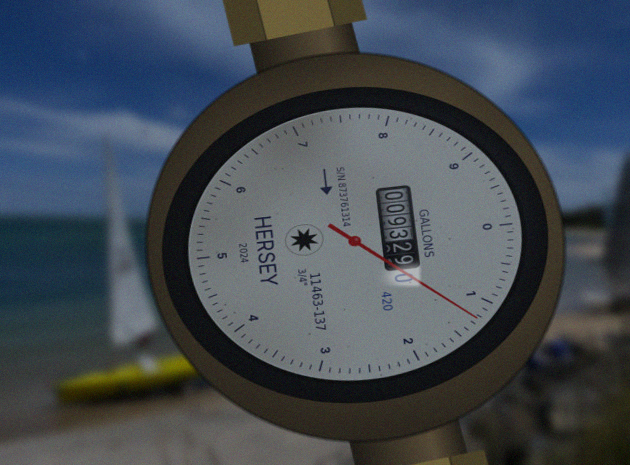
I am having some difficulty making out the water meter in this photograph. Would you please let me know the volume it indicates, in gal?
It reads 93291.2 gal
